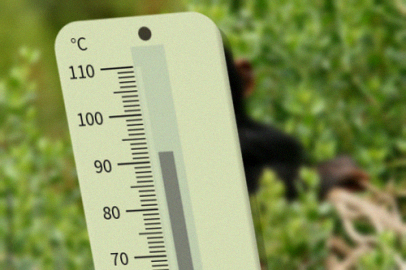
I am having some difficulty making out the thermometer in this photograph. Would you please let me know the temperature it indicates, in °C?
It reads 92 °C
